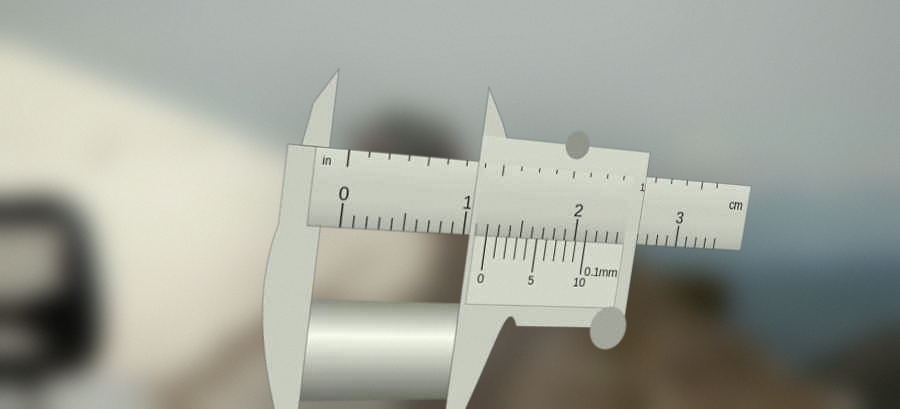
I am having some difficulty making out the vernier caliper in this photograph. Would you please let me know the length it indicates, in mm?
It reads 12.0 mm
